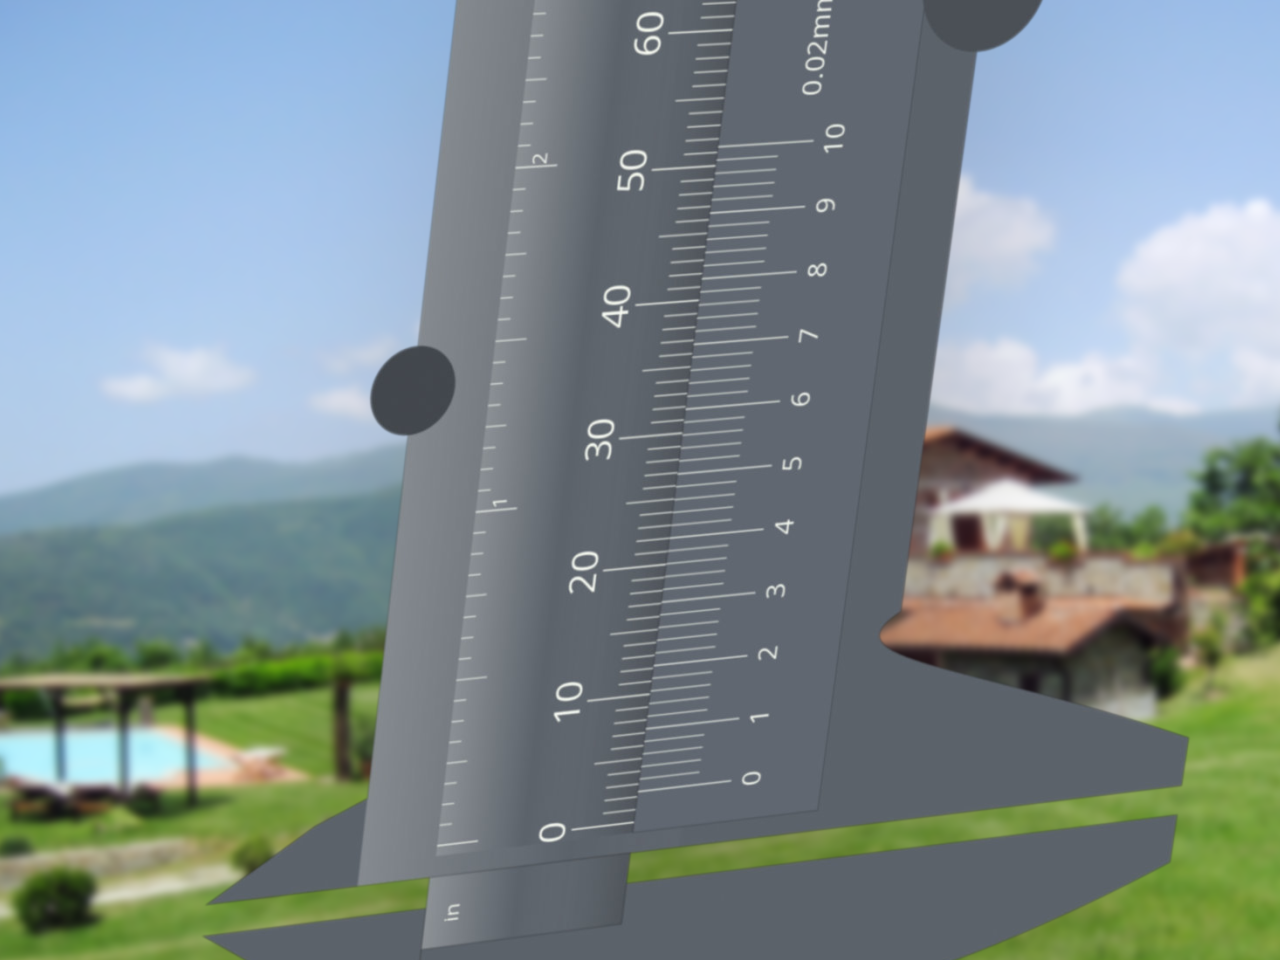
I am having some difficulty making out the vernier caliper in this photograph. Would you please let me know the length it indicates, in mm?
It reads 2.4 mm
